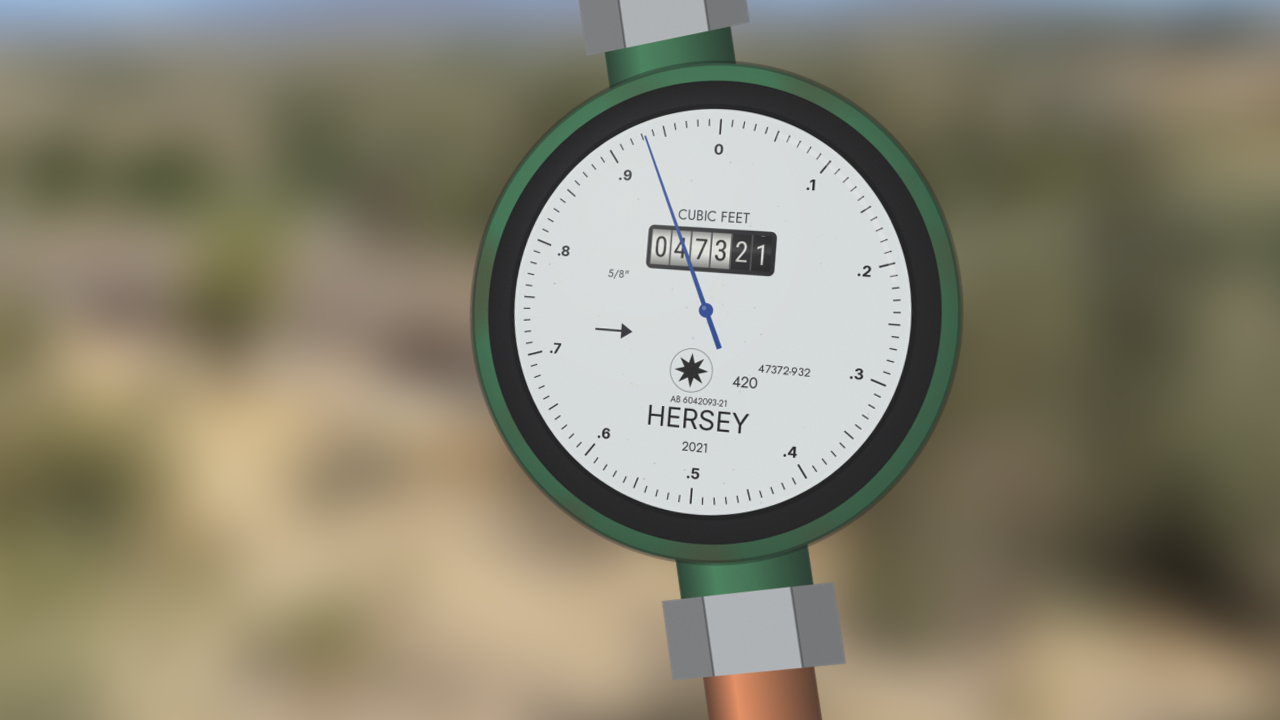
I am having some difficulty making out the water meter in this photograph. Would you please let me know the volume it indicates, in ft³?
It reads 47320.93 ft³
